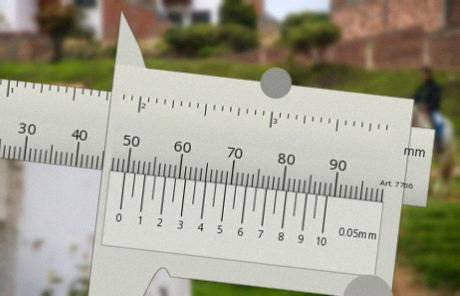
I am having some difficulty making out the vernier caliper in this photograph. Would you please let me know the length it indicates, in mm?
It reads 49.5 mm
